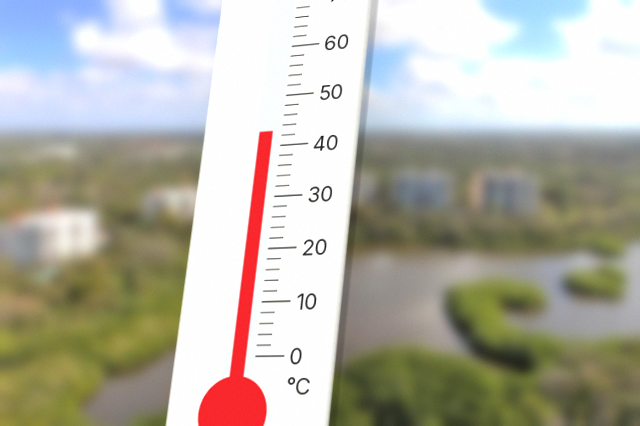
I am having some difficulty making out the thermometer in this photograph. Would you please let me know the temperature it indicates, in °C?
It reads 43 °C
